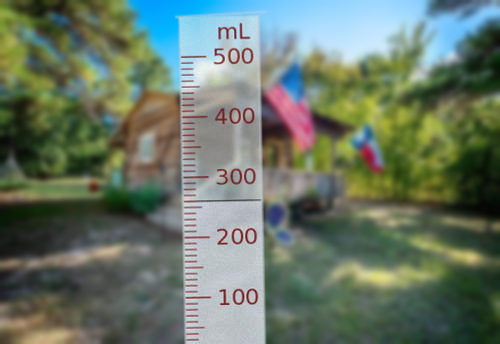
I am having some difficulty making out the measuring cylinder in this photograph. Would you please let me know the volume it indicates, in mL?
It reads 260 mL
